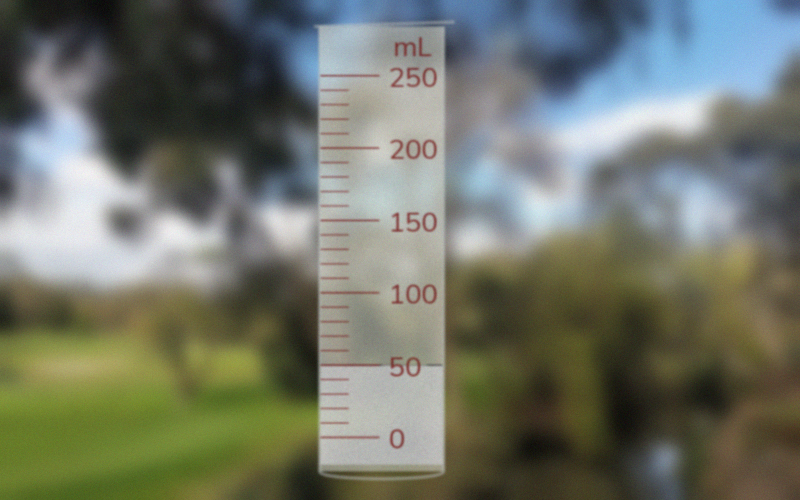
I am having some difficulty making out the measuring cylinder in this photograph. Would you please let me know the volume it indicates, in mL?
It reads 50 mL
